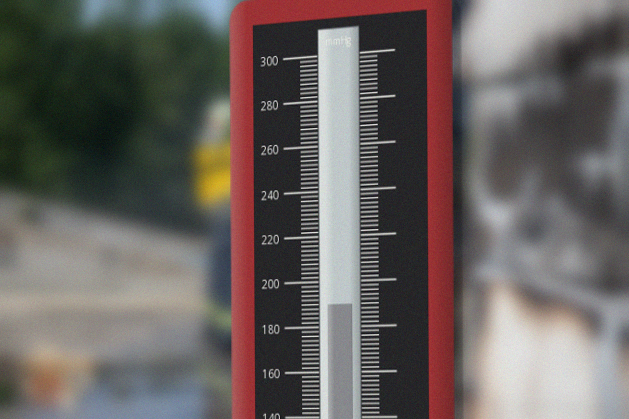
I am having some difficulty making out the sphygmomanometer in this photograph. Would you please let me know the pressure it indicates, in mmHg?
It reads 190 mmHg
